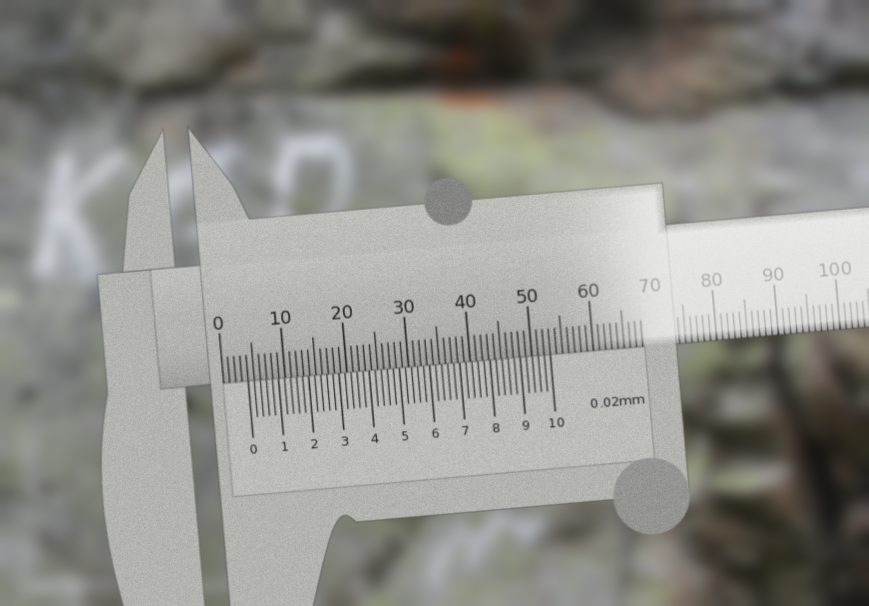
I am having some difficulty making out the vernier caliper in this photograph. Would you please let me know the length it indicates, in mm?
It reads 4.0 mm
